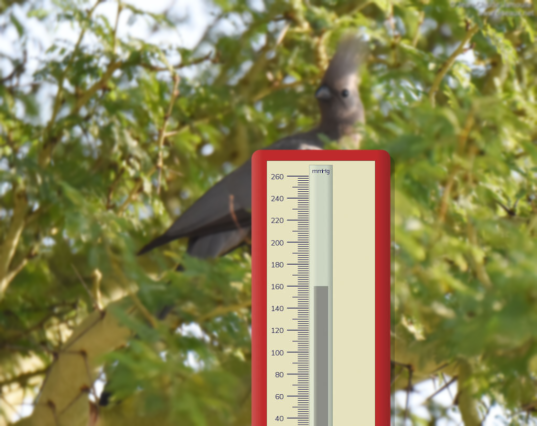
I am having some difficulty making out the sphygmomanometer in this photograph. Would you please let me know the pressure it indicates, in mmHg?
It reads 160 mmHg
